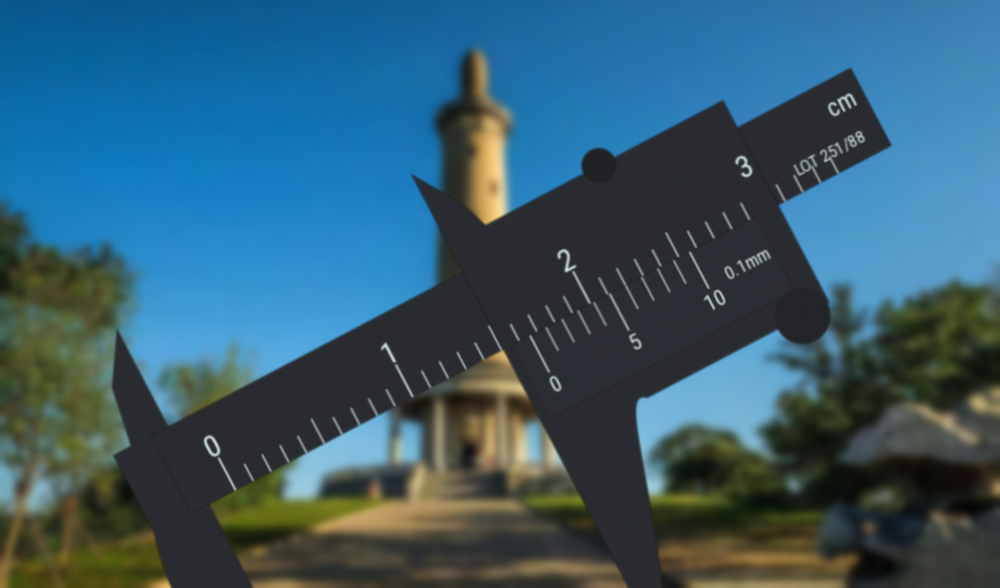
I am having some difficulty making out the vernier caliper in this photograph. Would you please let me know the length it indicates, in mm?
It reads 16.6 mm
